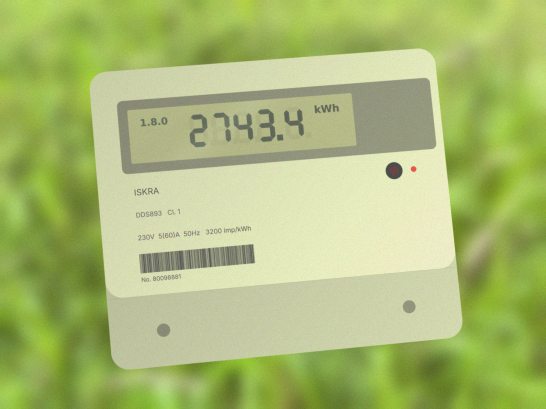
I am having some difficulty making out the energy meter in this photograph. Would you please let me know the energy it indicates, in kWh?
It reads 2743.4 kWh
